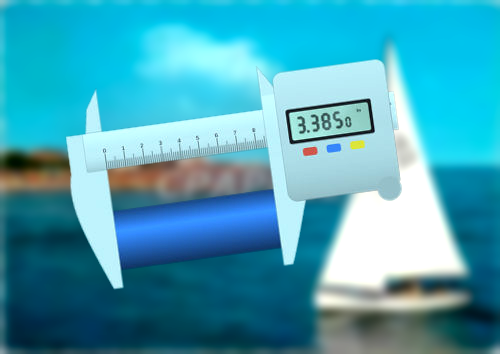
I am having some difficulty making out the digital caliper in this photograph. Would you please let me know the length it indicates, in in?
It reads 3.3850 in
